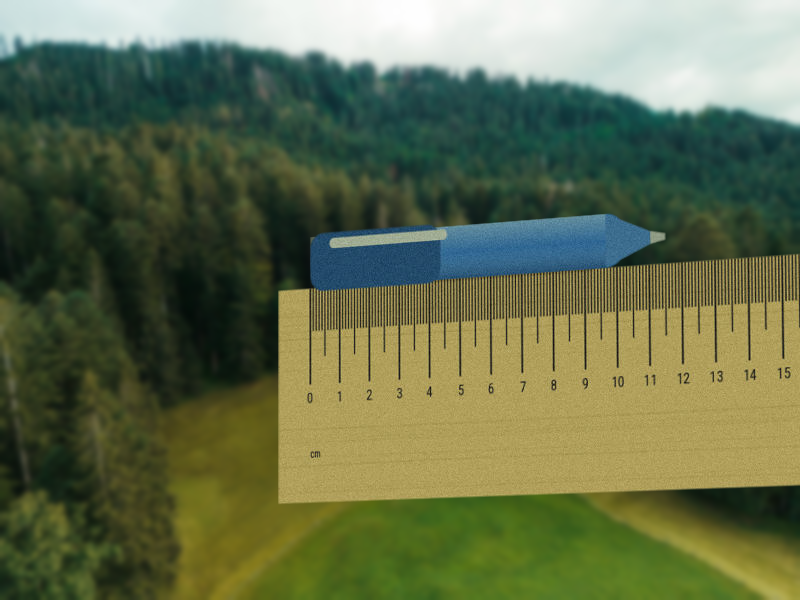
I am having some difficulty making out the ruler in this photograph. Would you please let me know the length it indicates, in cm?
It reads 11.5 cm
